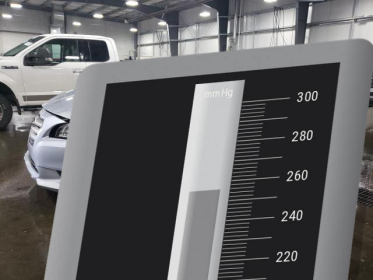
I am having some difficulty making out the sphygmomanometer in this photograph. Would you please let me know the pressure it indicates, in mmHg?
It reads 256 mmHg
